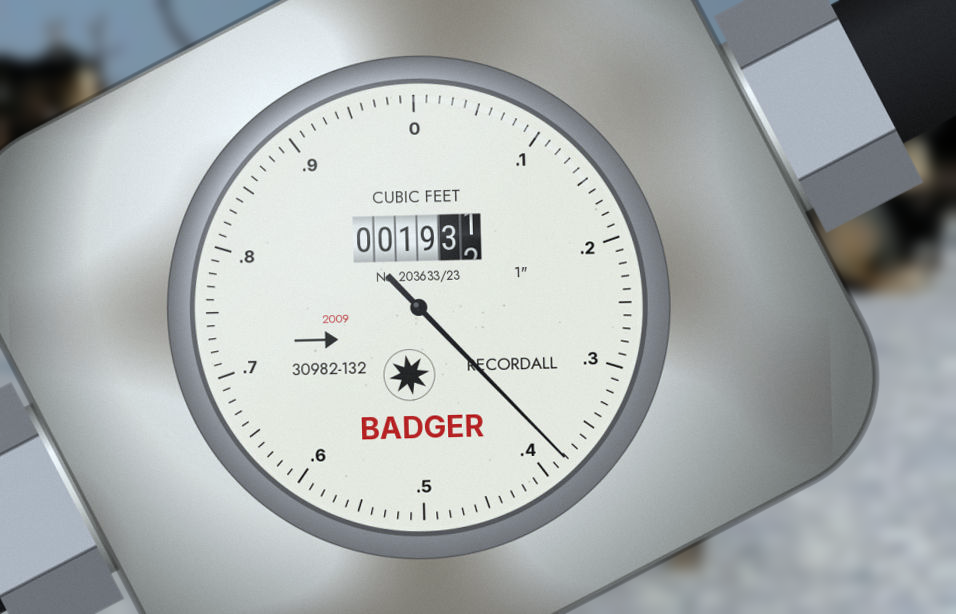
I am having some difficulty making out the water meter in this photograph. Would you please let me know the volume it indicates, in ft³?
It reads 1931.38 ft³
